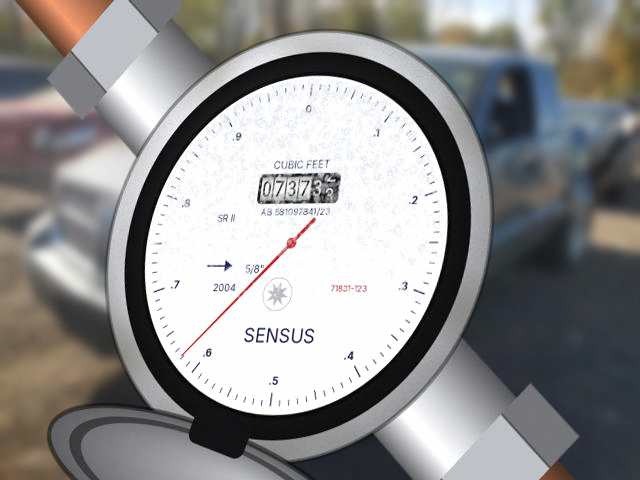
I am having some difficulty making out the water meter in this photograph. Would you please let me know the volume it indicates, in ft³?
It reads 73732.62 ft³
